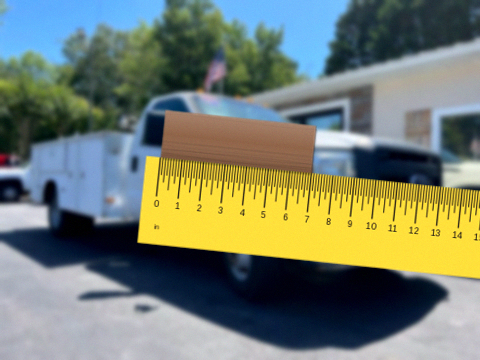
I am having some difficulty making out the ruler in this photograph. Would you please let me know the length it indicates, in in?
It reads 7 in
